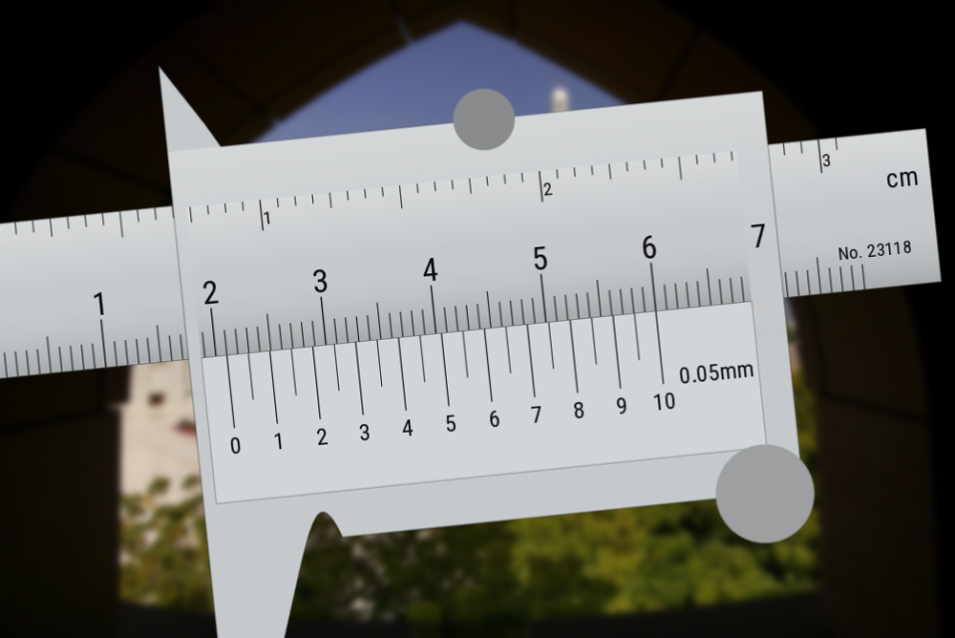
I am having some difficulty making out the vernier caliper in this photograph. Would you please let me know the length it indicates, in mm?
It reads 21.0 mm
